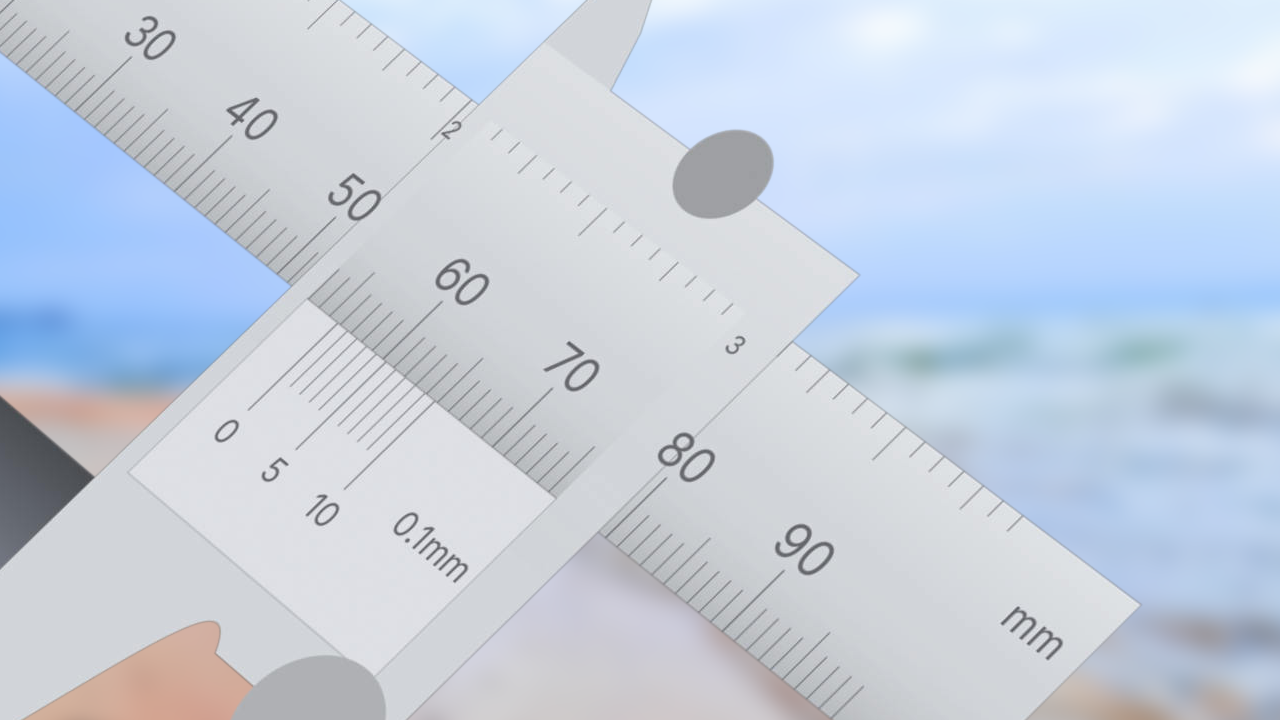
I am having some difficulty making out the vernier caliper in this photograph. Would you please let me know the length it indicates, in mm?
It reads 55.8 mm
